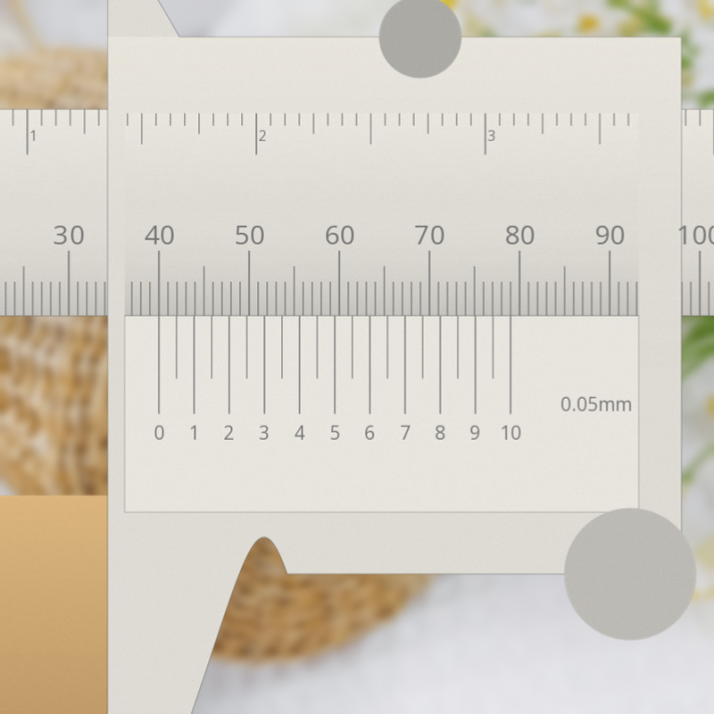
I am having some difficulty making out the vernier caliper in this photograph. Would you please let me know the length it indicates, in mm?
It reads 40.0 mm
